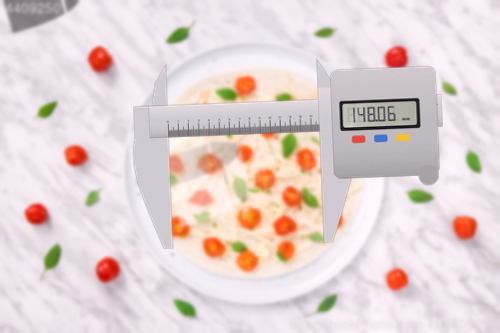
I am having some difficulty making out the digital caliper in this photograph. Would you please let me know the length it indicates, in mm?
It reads 148.06 mm
